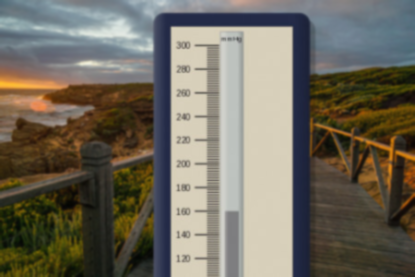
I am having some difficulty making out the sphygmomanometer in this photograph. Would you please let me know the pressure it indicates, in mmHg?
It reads 160 mmHg
